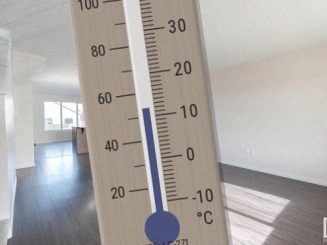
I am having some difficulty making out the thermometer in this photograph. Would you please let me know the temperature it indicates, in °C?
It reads 12 °C
